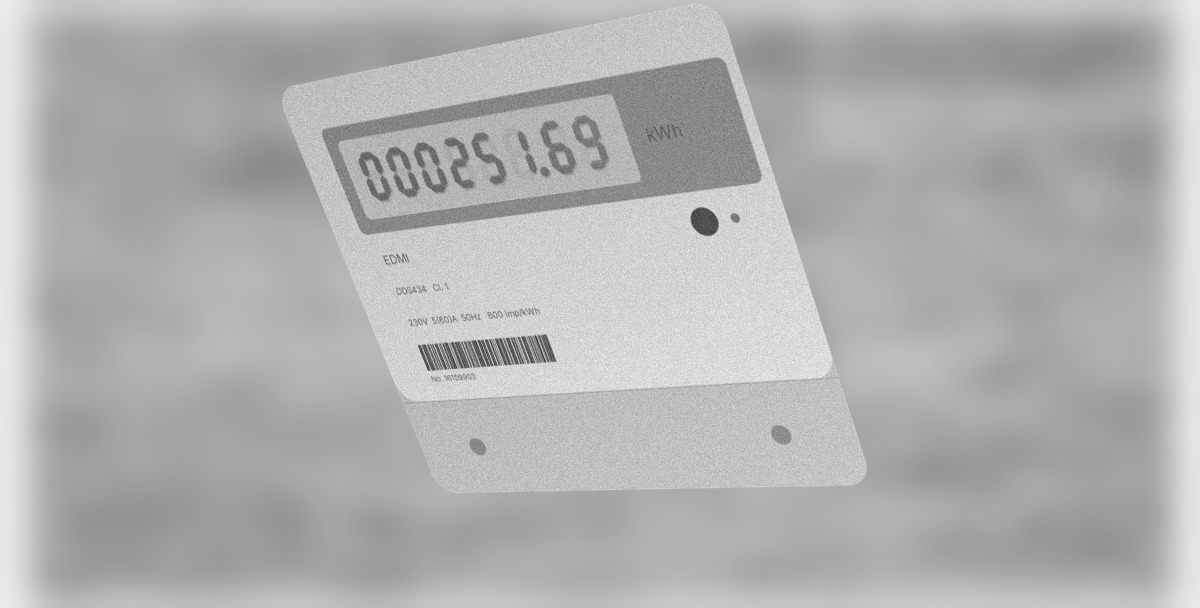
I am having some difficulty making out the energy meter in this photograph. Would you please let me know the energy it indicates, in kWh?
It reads 251.69 kWh
